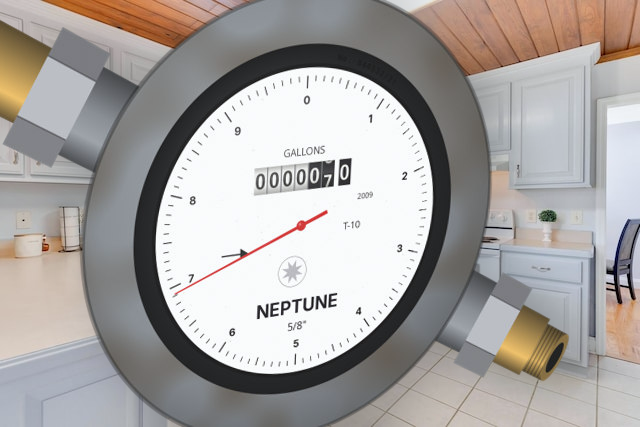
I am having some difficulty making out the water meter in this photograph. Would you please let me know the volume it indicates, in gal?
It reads 66.9 gal
